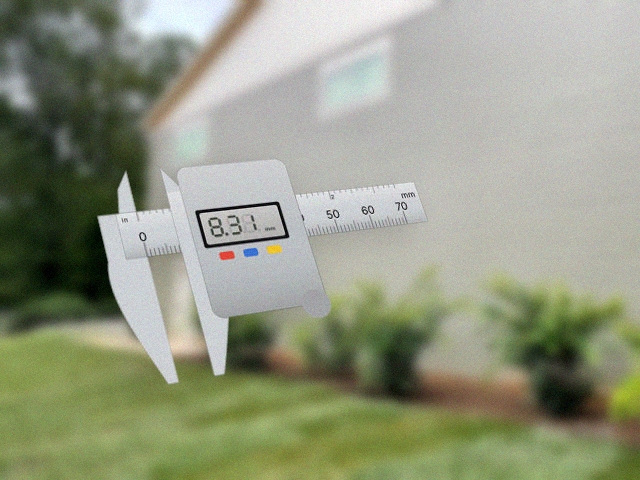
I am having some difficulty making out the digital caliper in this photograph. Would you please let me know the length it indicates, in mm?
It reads 8.31 mm
